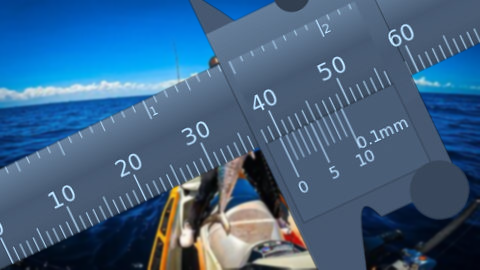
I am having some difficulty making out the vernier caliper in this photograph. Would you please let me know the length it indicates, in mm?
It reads 39.8 mm
